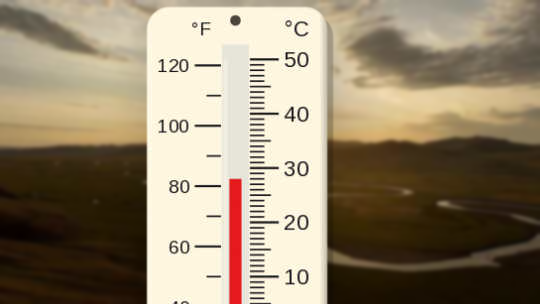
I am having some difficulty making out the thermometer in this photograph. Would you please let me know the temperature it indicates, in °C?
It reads 28 °C
